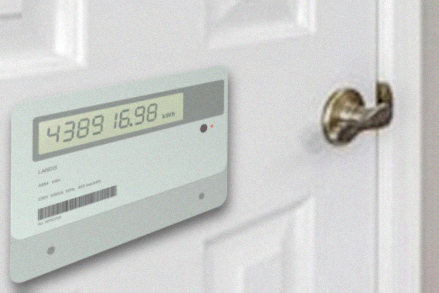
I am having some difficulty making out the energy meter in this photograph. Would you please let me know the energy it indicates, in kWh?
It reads 438916.98 kWh
